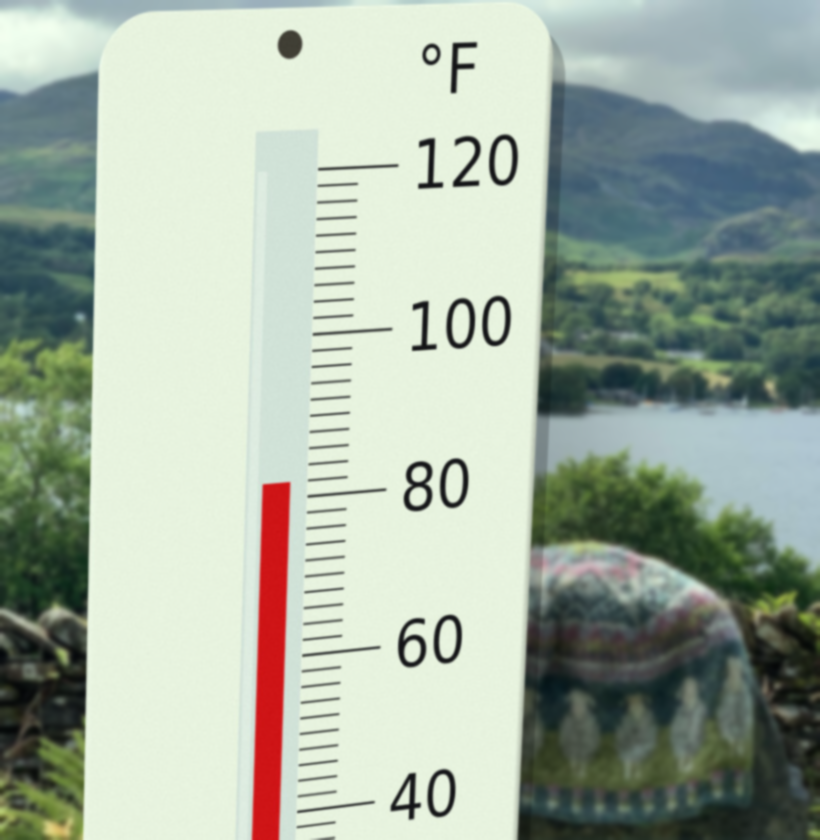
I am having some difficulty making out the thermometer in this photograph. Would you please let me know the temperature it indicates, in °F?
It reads 82 °F
